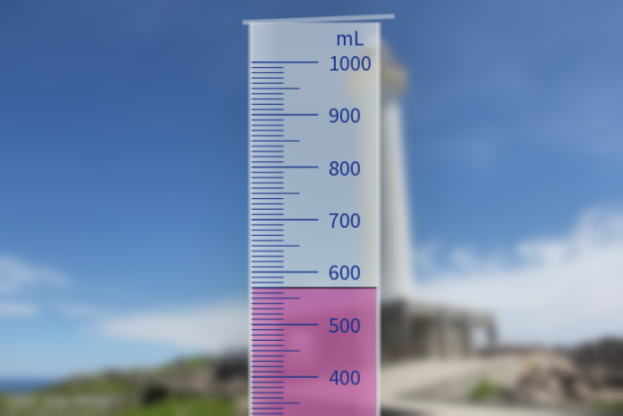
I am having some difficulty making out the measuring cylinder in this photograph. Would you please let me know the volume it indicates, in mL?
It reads 570 mL
